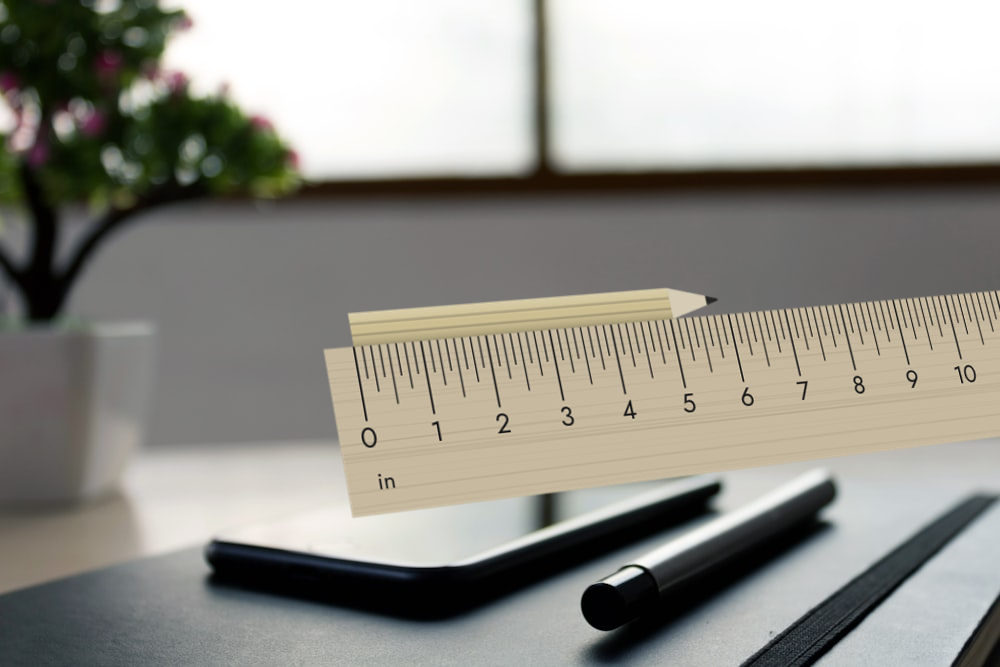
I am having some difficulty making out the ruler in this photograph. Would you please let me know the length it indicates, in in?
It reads 5.875 in
